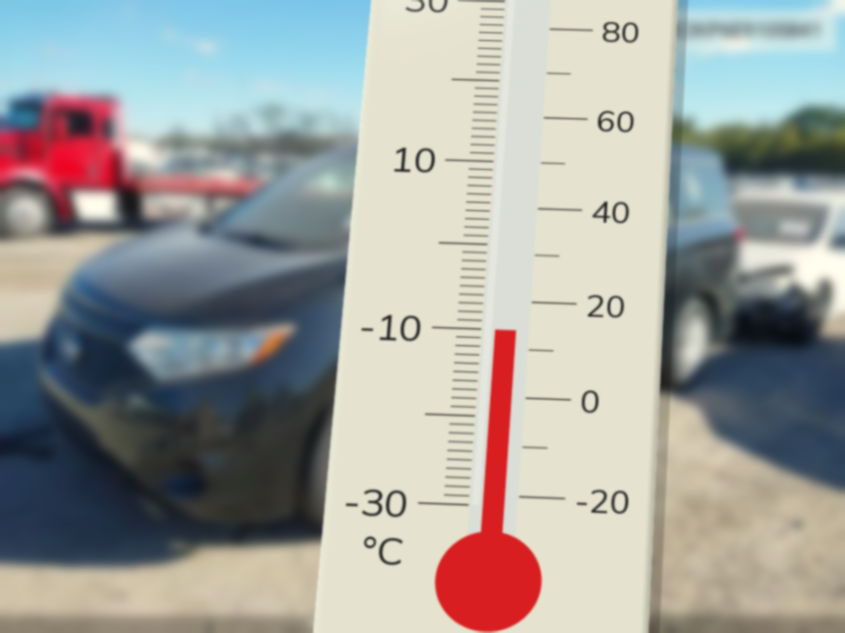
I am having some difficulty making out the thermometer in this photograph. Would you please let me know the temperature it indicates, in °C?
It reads -10 °C
